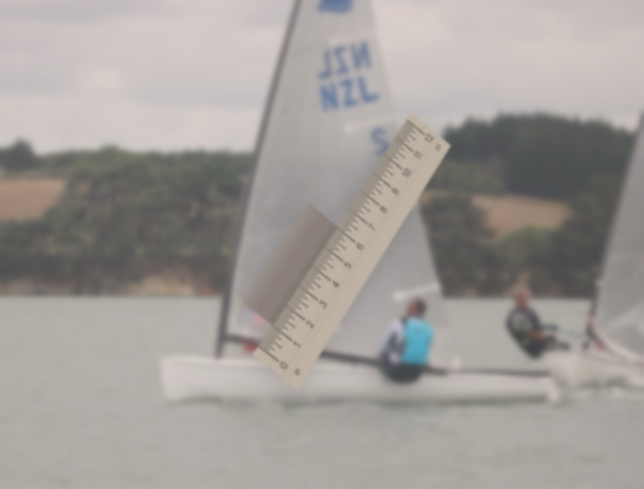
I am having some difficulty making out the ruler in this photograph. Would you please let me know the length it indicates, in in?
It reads 5 in
